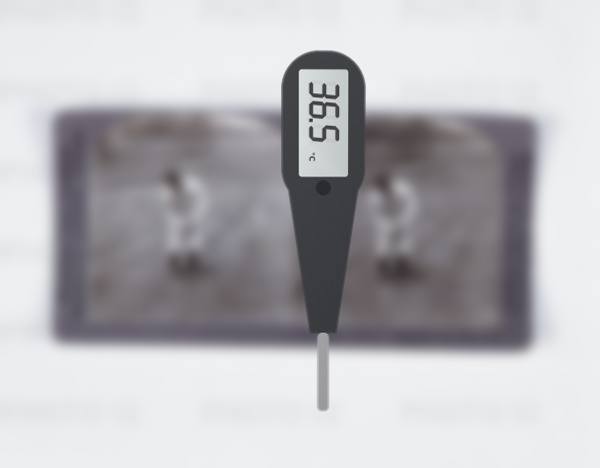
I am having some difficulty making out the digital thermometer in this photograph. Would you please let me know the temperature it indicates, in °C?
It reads 36.5 °C
